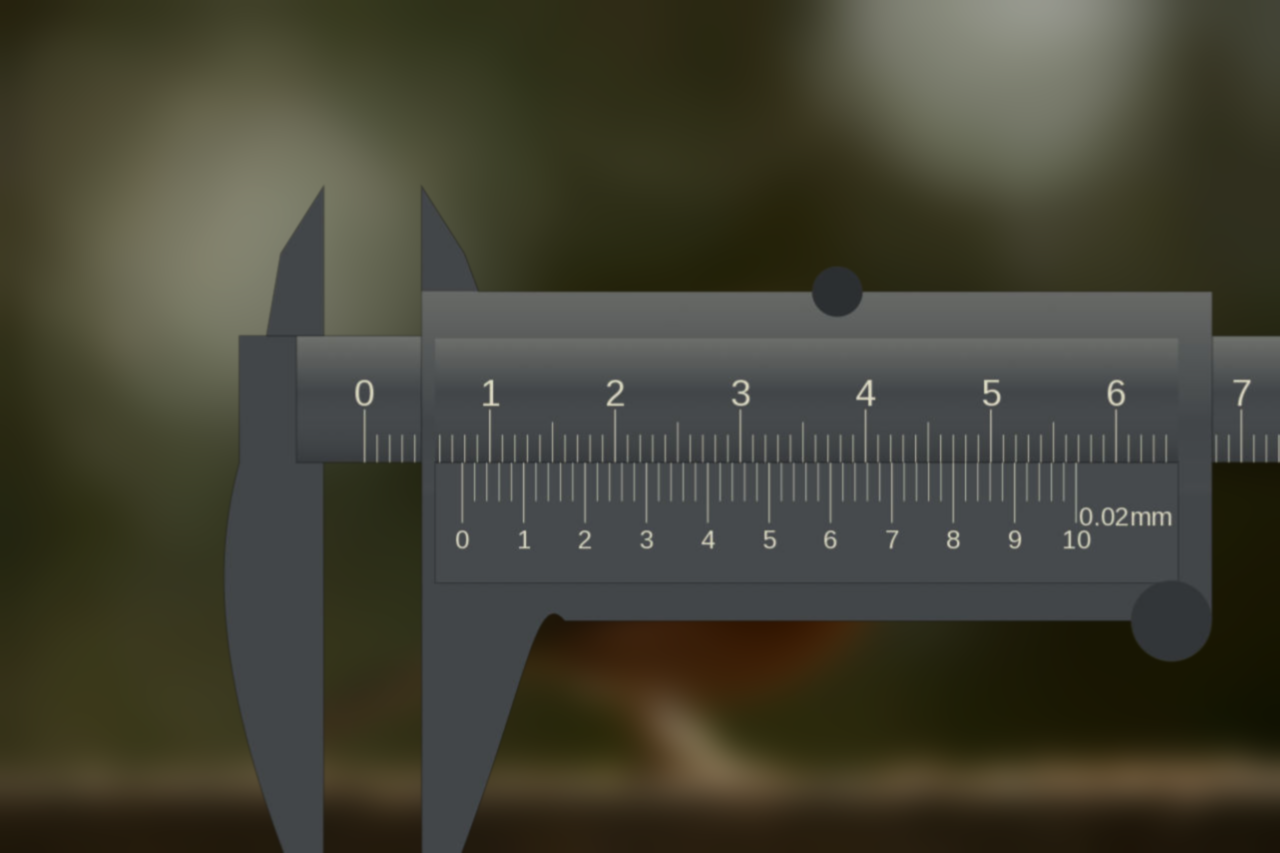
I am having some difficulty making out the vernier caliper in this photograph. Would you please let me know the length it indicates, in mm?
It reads 7.8 mm
